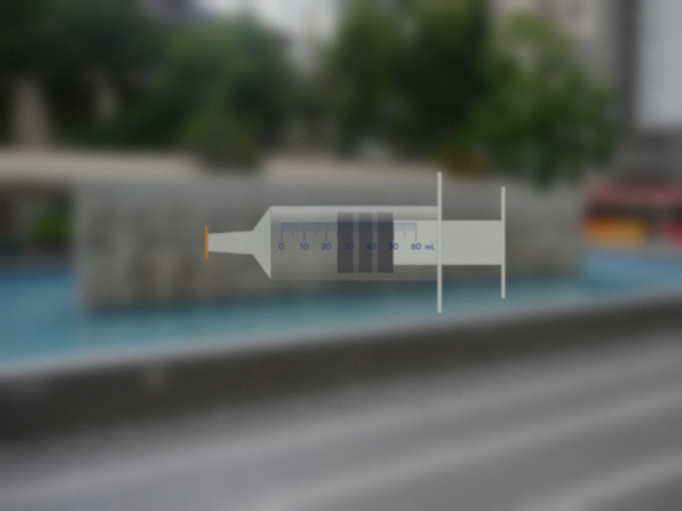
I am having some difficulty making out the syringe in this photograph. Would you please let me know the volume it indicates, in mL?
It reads 25 mL
